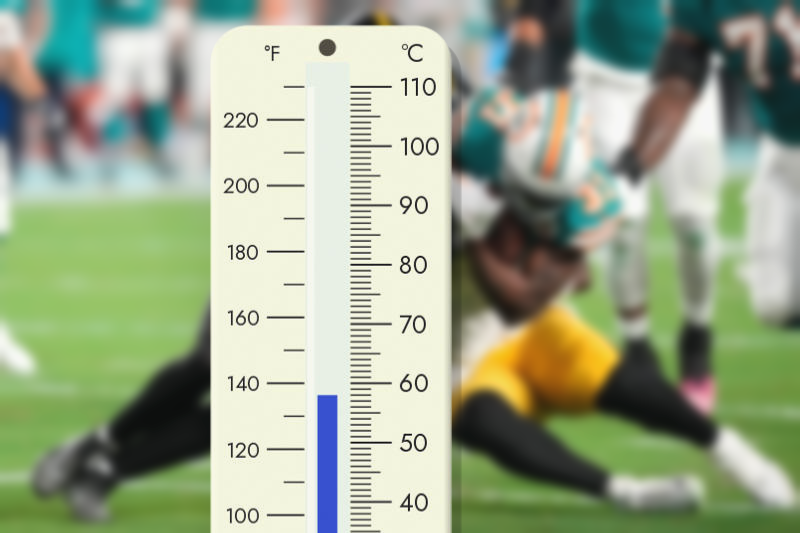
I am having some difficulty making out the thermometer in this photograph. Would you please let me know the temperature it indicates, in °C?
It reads 58 °C
